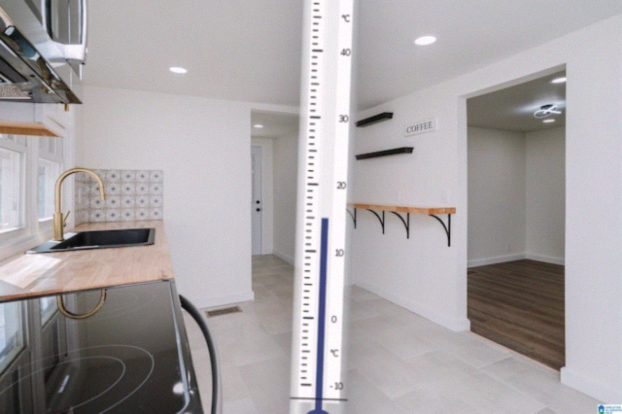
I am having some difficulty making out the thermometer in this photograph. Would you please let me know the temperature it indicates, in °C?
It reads 15 °C
